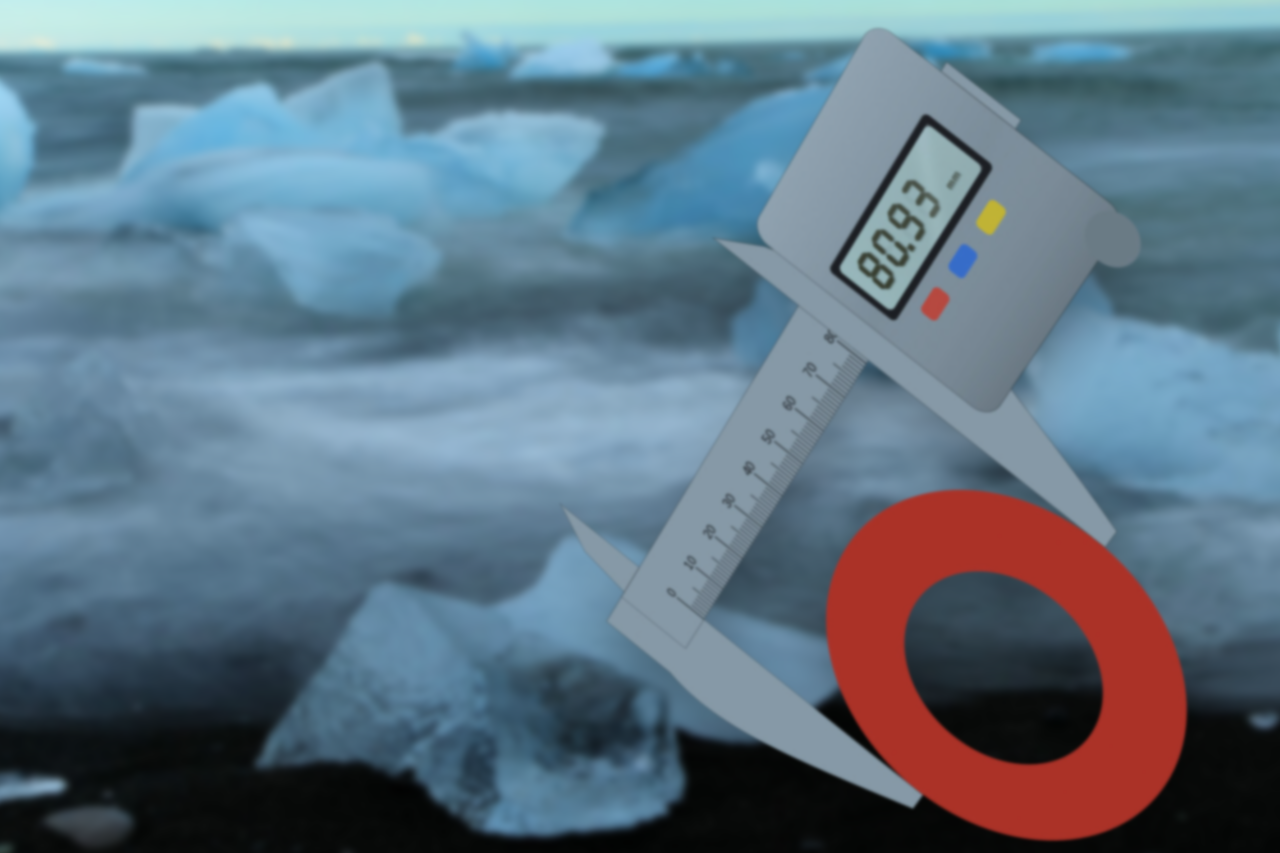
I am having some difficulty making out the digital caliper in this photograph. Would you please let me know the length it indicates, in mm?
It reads 80.93 mm
